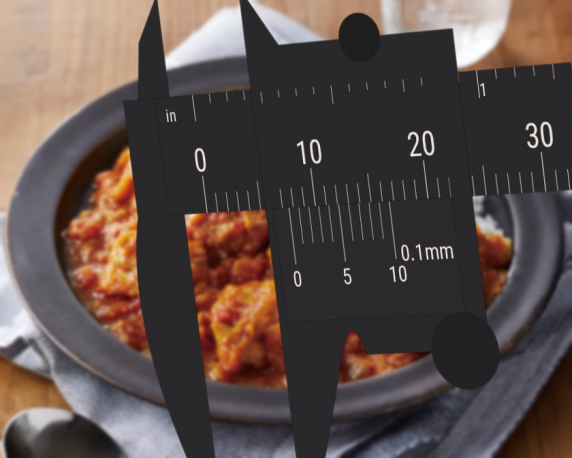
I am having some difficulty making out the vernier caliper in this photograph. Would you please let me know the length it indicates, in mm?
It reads 7.6 mm
